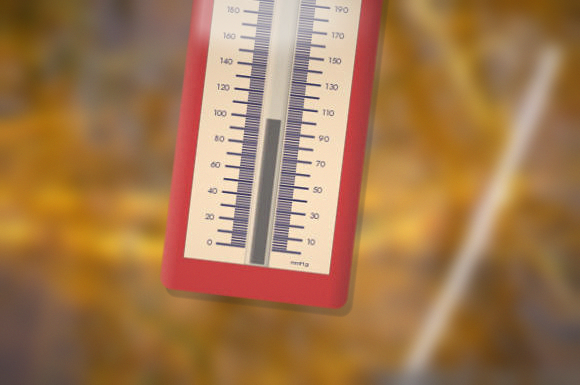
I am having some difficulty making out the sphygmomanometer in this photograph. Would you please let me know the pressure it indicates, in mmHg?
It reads 100 mmHg
